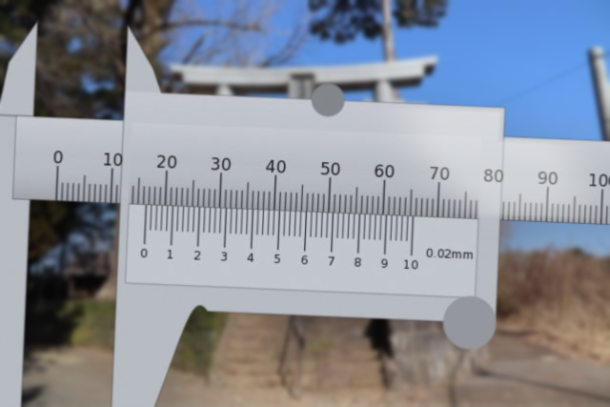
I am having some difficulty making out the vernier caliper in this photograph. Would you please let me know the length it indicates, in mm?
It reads 16.5 mm
